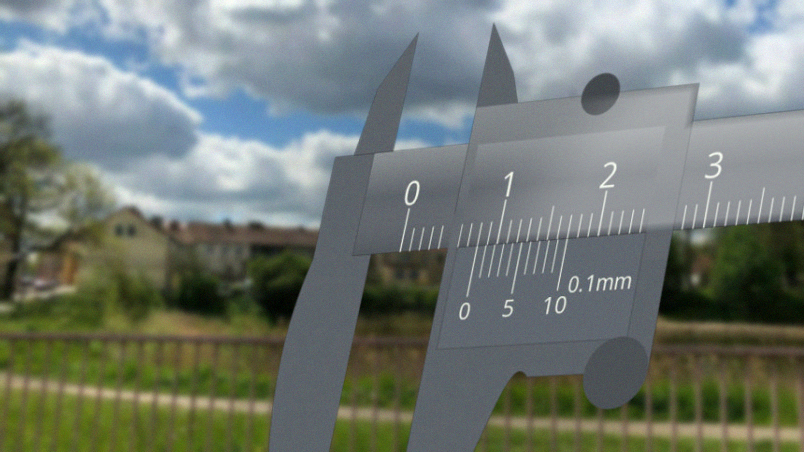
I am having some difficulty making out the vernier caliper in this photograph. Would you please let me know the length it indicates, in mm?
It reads 8.0 mm
